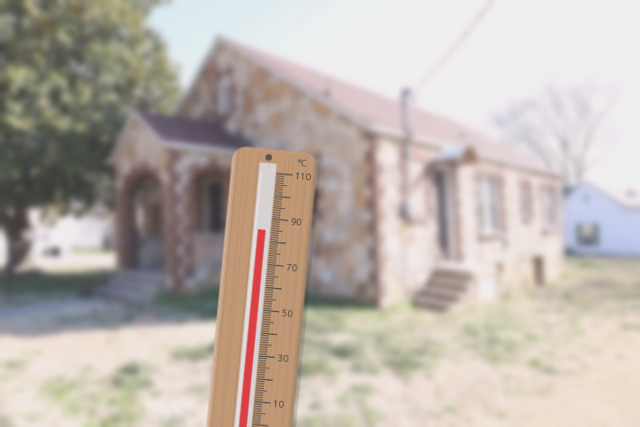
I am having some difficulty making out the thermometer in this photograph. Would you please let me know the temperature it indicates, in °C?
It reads 85 °C
